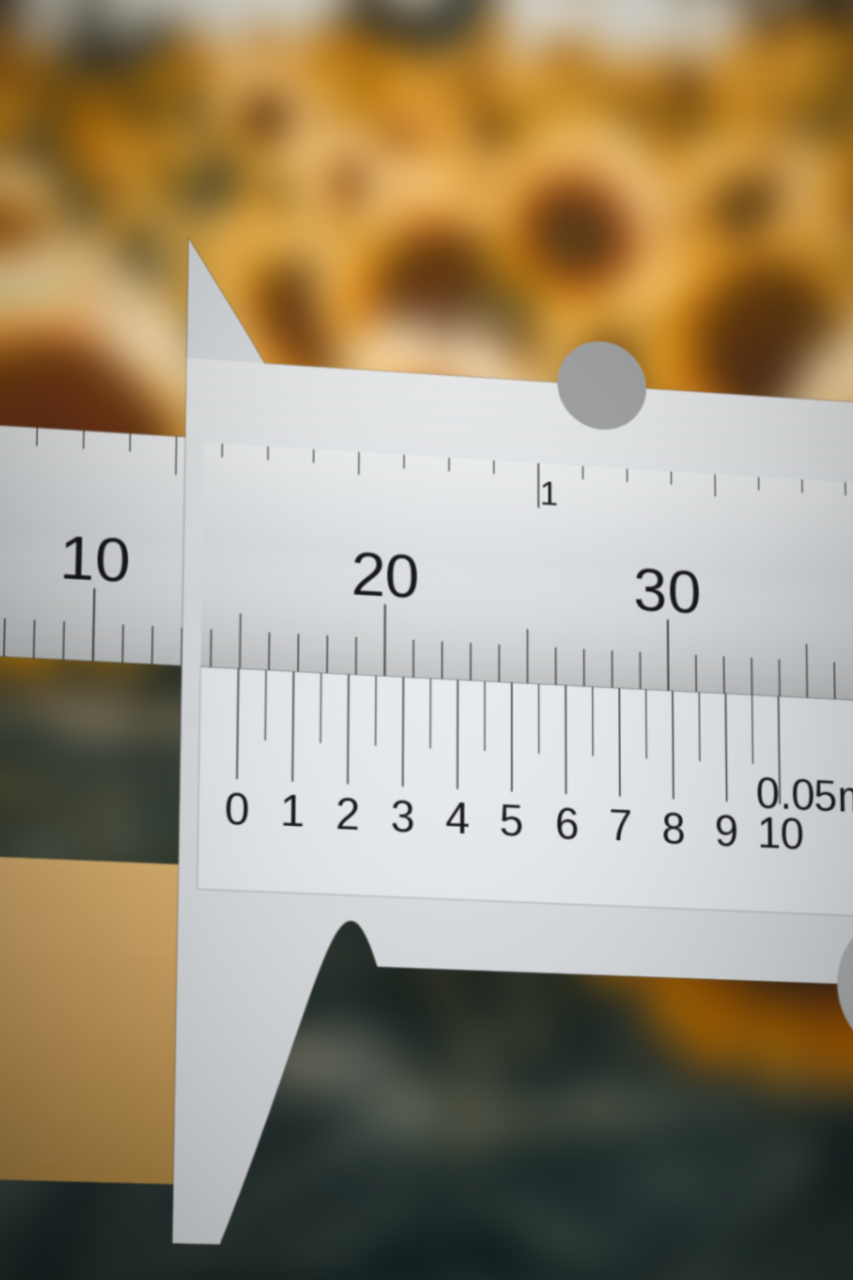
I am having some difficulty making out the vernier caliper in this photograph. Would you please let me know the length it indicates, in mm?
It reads 14.95 mm
